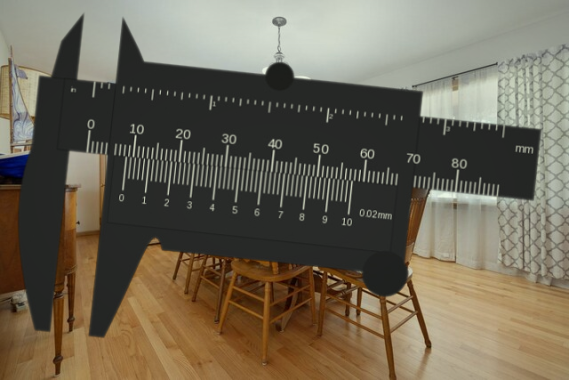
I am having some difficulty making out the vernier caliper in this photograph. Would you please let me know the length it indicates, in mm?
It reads 8.5 mm
